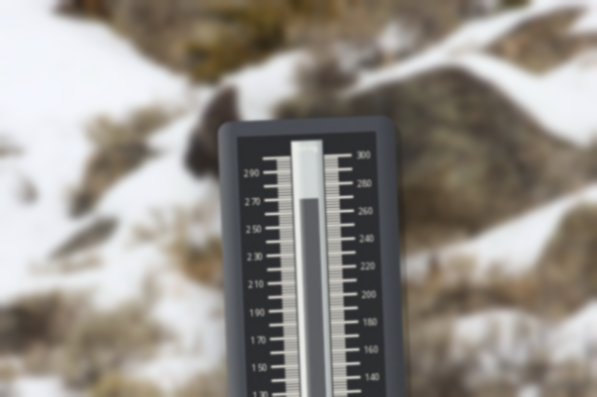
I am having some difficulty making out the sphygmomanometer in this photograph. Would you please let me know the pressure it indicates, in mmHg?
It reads 270 mmHg
